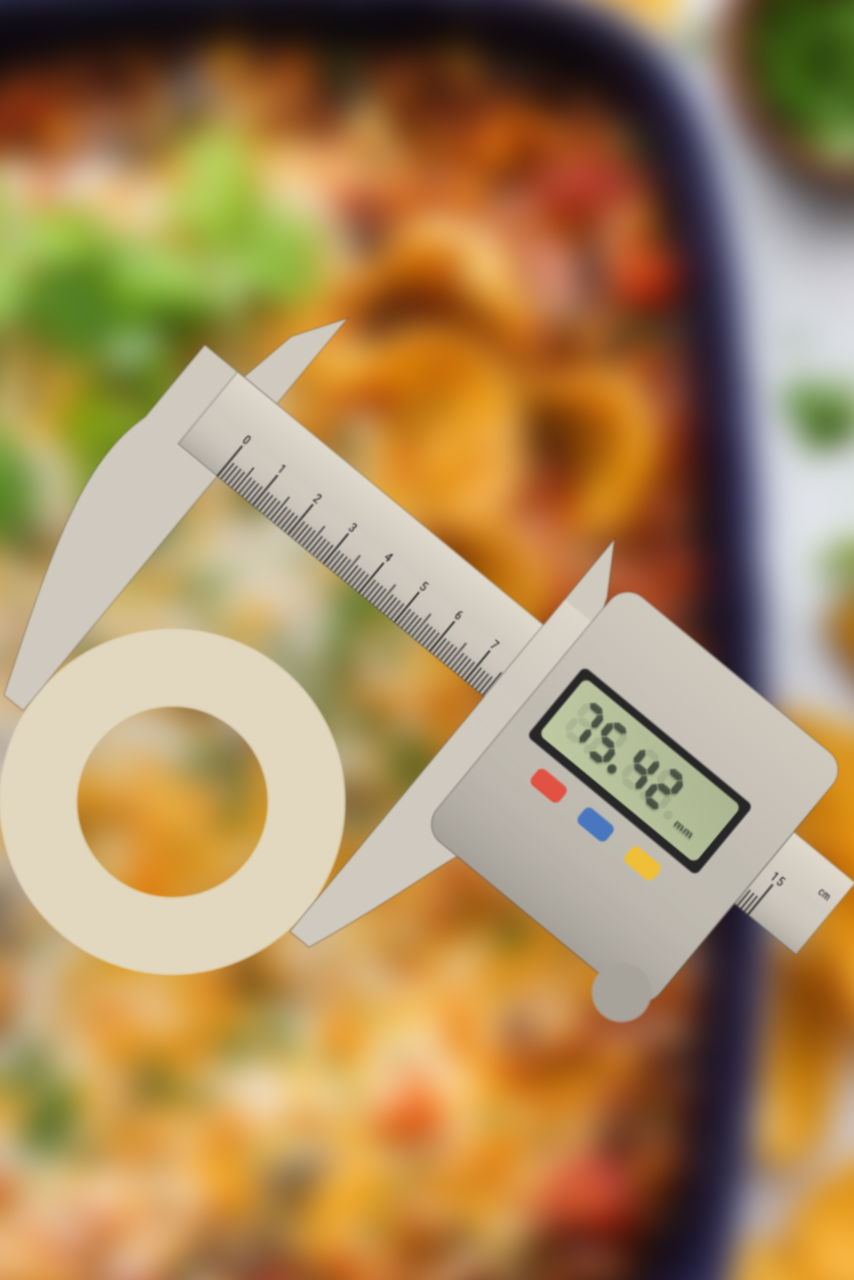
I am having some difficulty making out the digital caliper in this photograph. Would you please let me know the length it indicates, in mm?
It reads 75.42 mm
